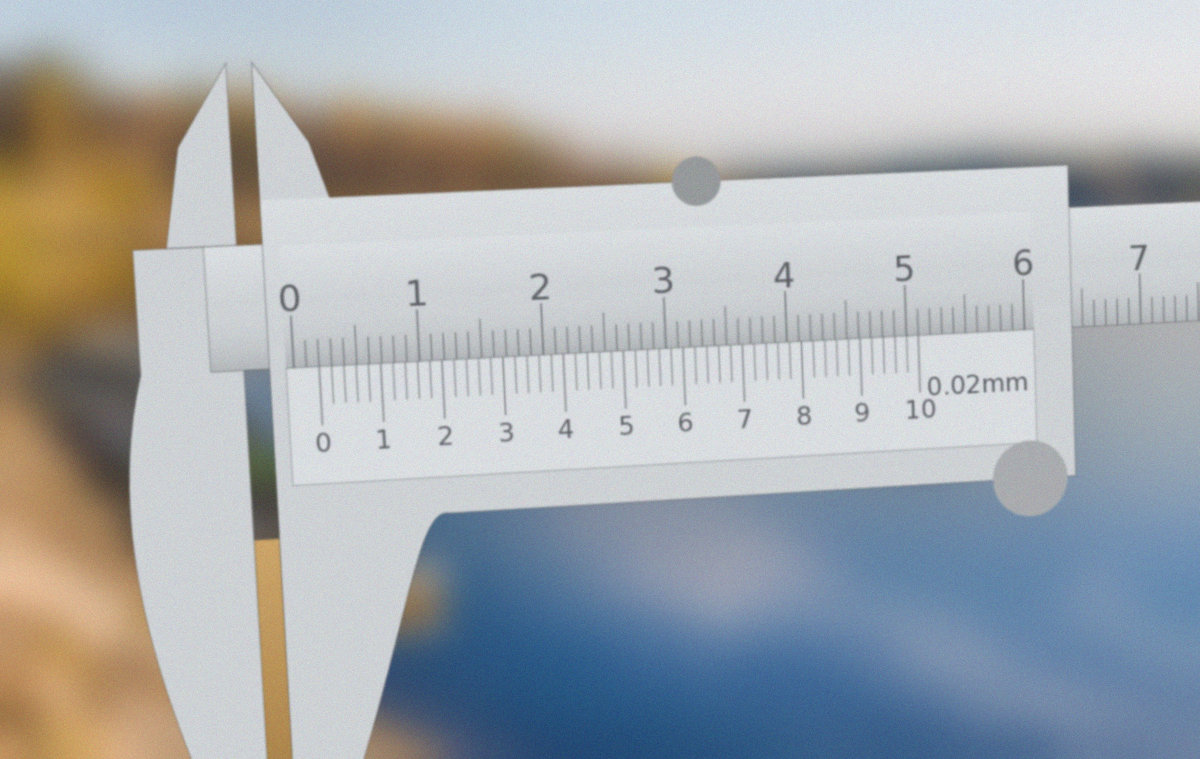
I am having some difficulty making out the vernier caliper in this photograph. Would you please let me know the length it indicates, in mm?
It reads 2.0 mm
